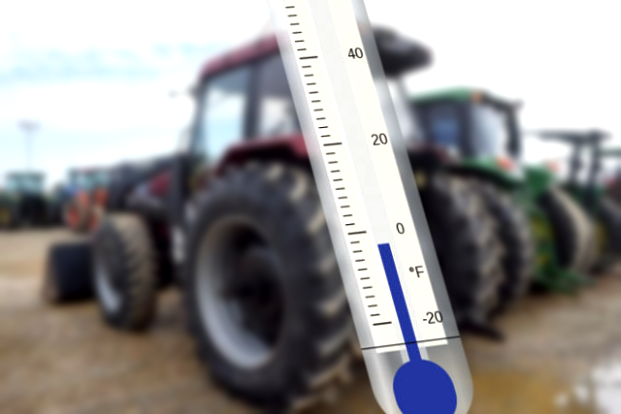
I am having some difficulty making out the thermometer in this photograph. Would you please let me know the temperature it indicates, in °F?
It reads -3 °F
